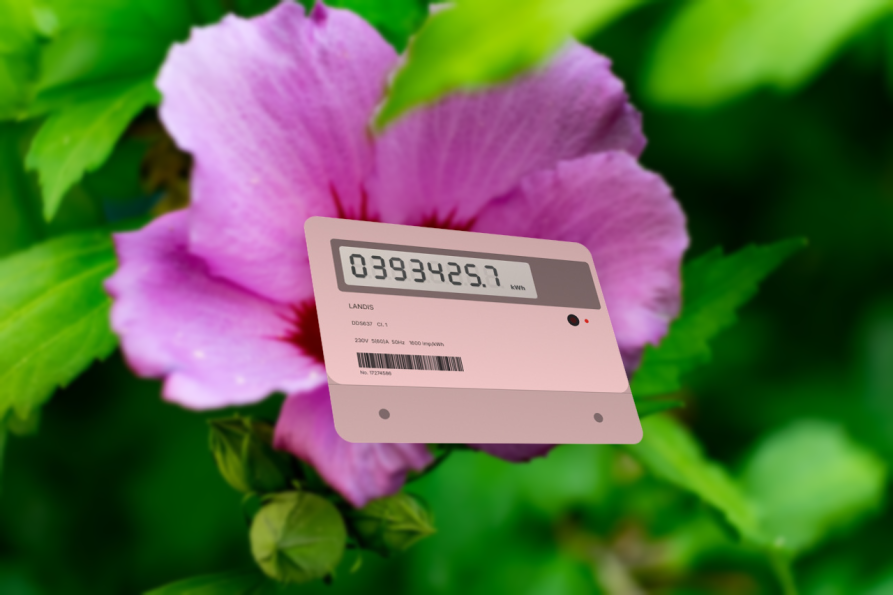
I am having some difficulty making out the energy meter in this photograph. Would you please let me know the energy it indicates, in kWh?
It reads 393425.7 kWh
